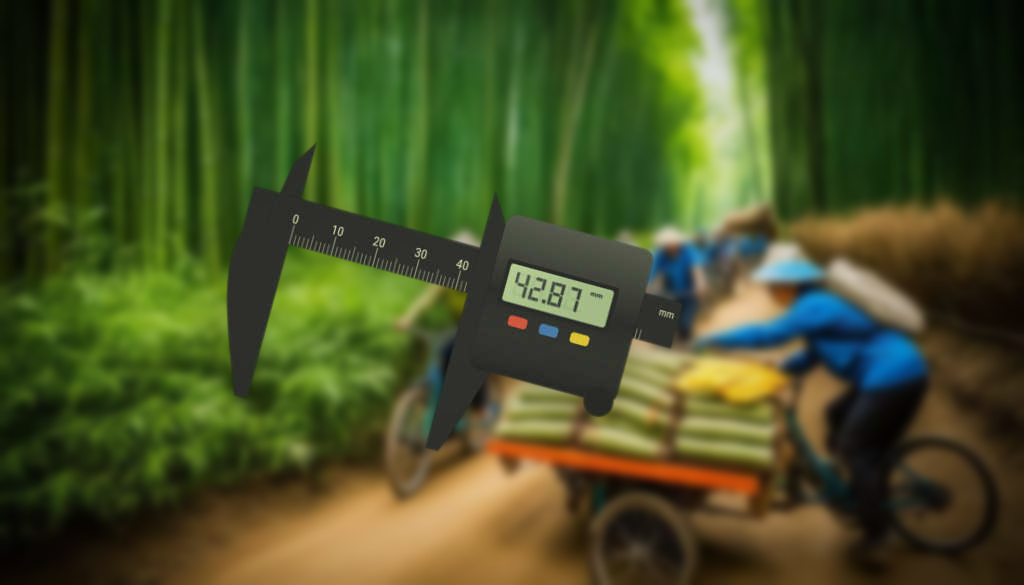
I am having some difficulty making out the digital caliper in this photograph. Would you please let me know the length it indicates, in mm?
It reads 42.87 mm
